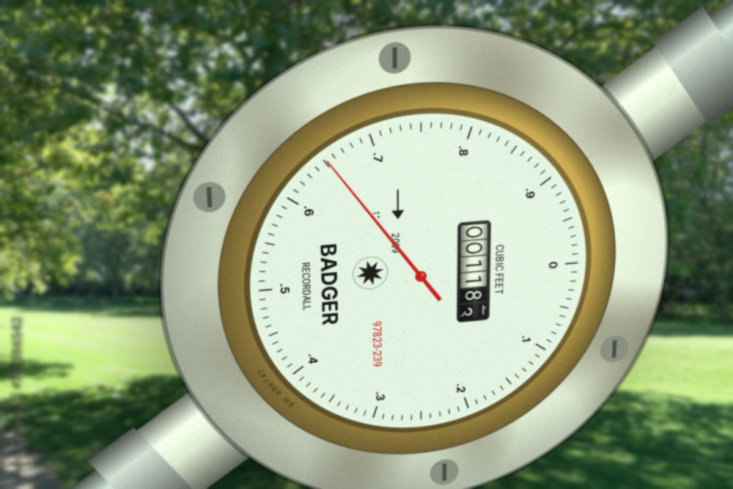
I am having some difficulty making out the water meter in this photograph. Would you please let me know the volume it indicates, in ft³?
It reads 1182.65 ft³
